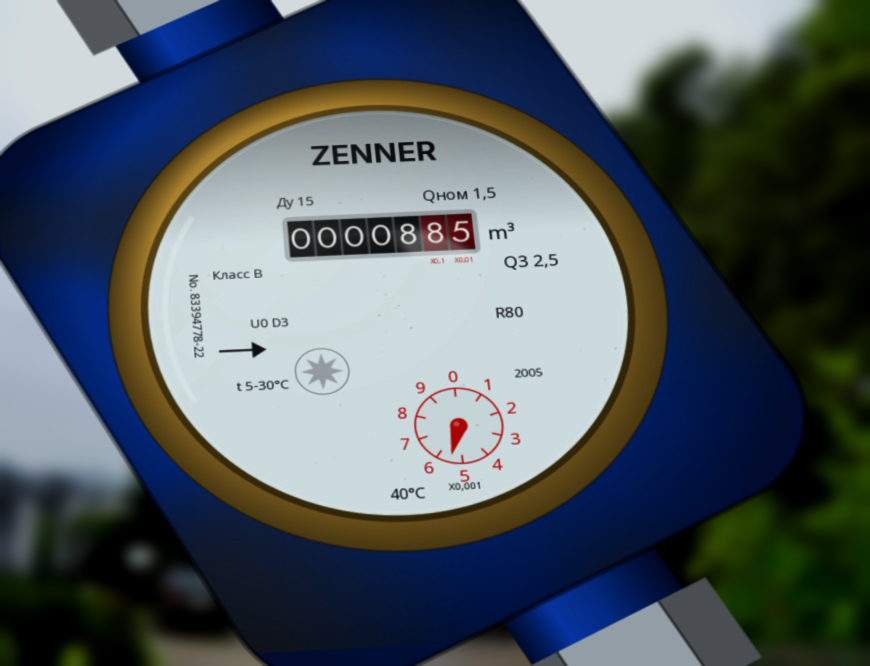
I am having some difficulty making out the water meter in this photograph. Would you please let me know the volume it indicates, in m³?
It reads 8.855 m³
